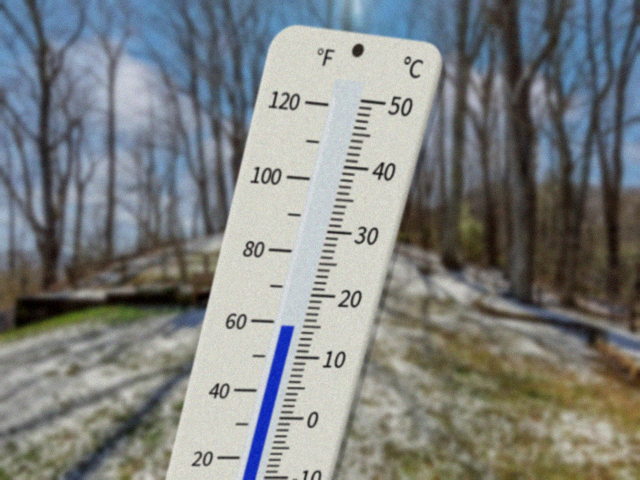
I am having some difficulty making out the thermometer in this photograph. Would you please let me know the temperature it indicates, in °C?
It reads 15 °C
